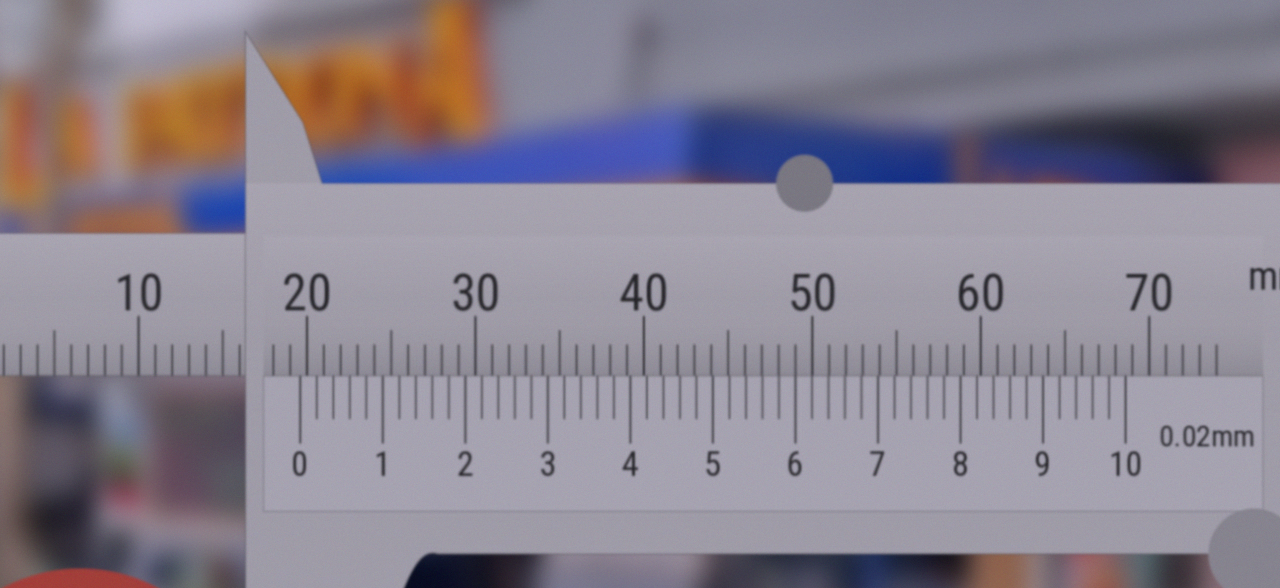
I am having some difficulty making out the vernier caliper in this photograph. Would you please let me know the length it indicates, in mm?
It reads 19.6 mm
